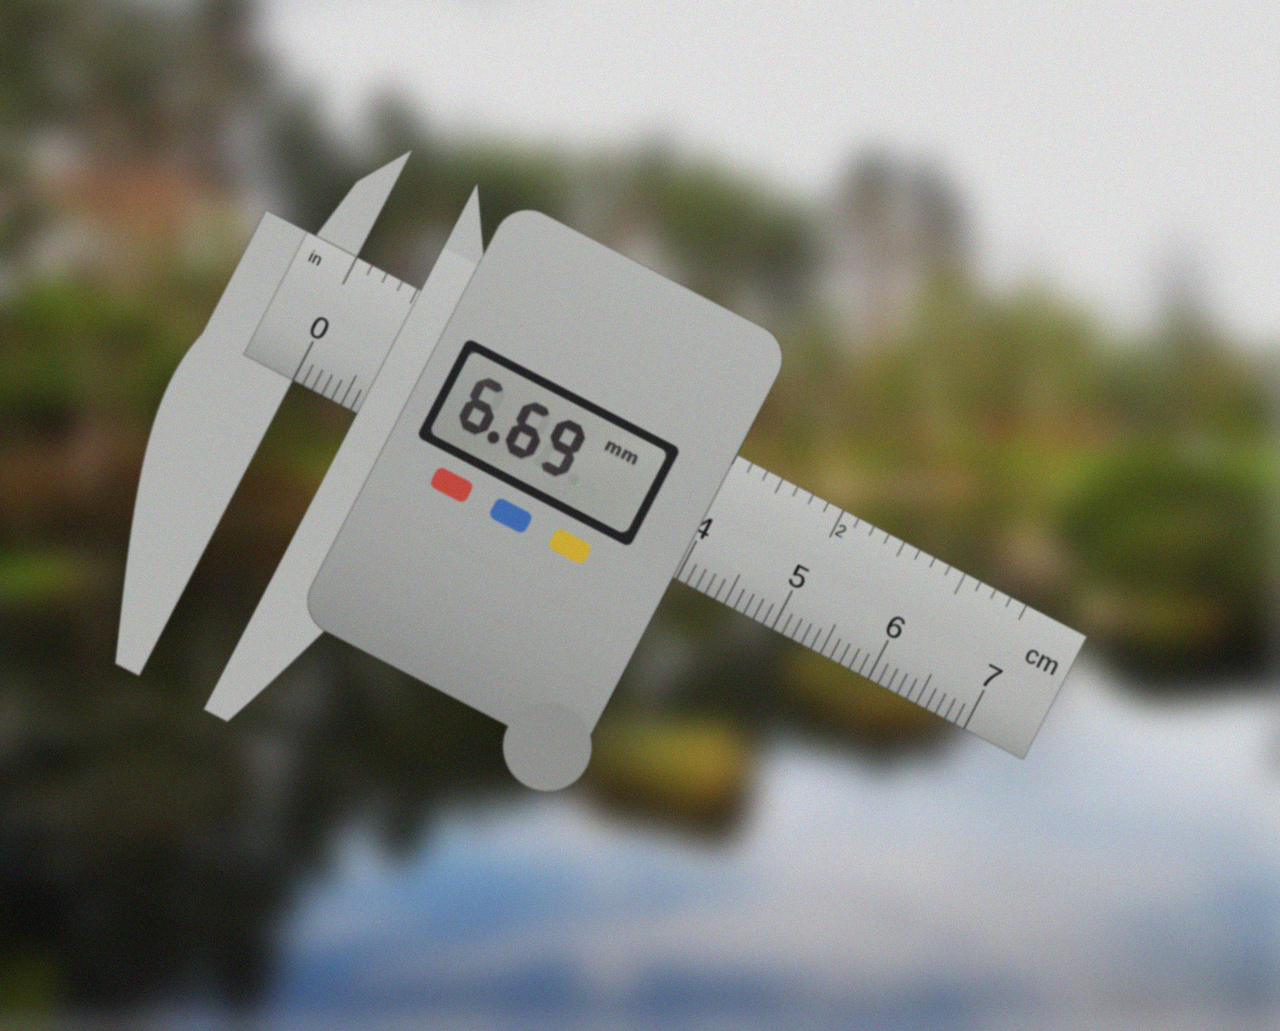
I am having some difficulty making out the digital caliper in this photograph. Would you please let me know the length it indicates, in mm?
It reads 6.69 mm
